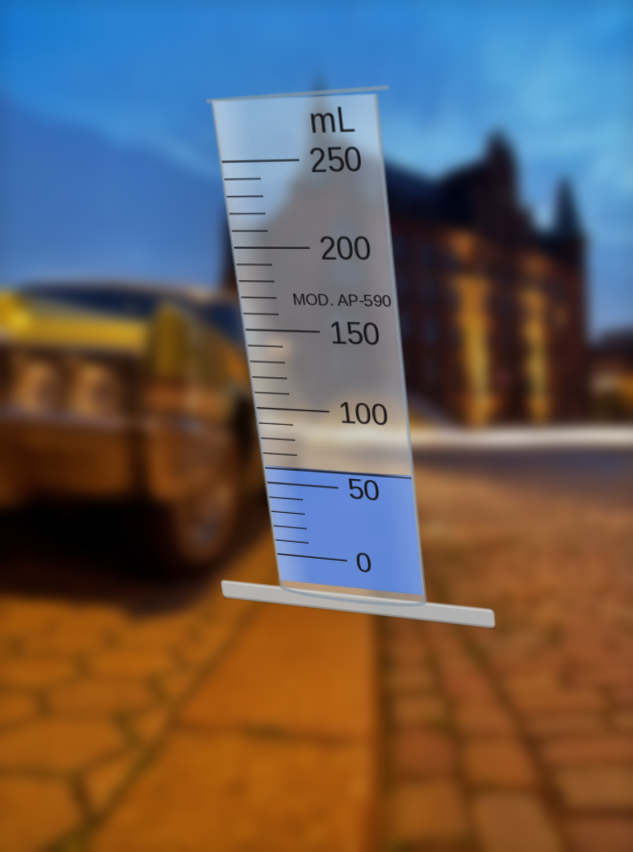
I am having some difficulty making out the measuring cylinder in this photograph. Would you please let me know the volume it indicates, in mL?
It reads 60 mL
